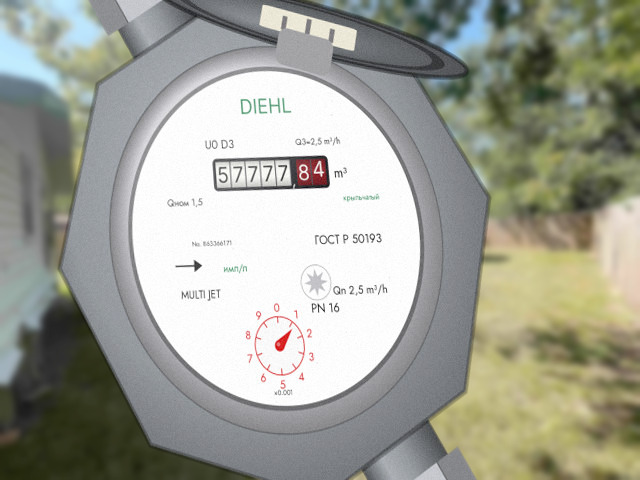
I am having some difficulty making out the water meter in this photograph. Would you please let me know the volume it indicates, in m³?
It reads 57777.841 m³
